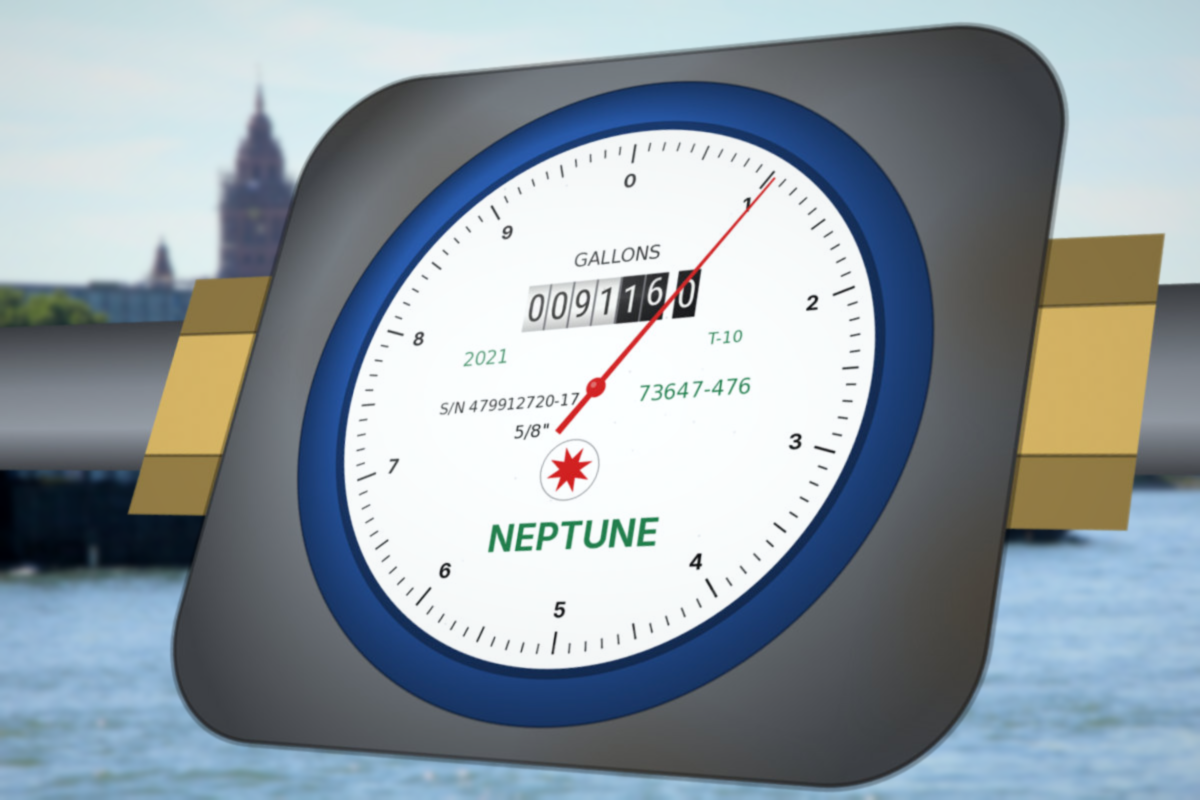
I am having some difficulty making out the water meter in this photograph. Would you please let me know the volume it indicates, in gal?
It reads 91161.0 gal
